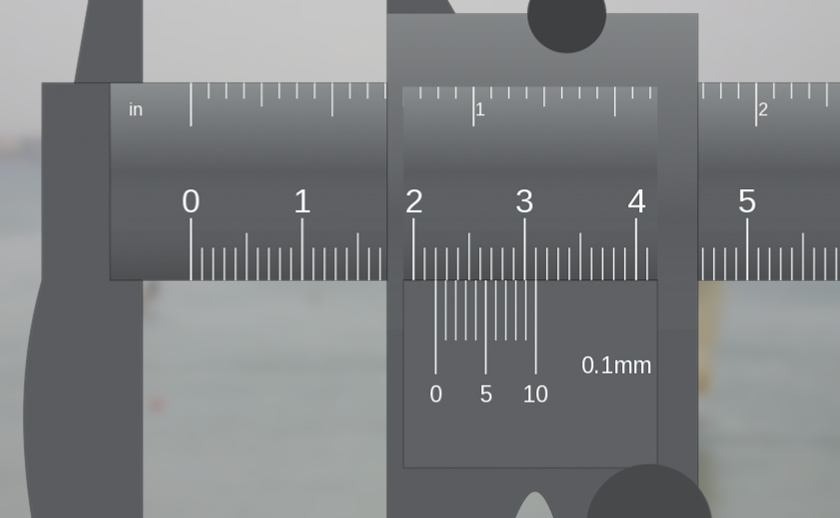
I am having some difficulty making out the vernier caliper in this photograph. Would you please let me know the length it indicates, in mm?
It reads 22.0 mm
